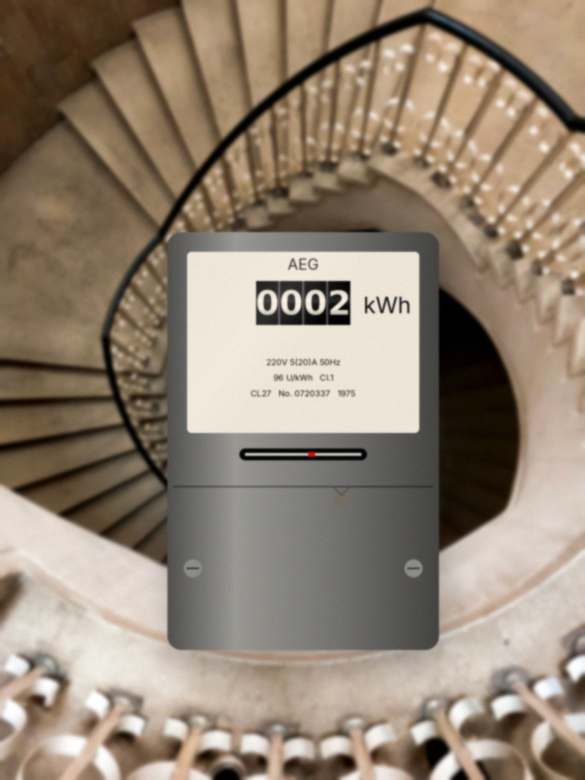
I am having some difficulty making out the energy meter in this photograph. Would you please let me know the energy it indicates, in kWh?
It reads 2 kWh
